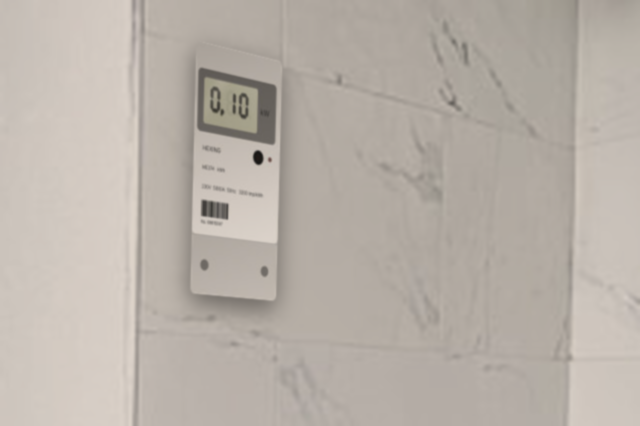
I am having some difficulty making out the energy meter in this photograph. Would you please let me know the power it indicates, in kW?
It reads 0.10 kW
